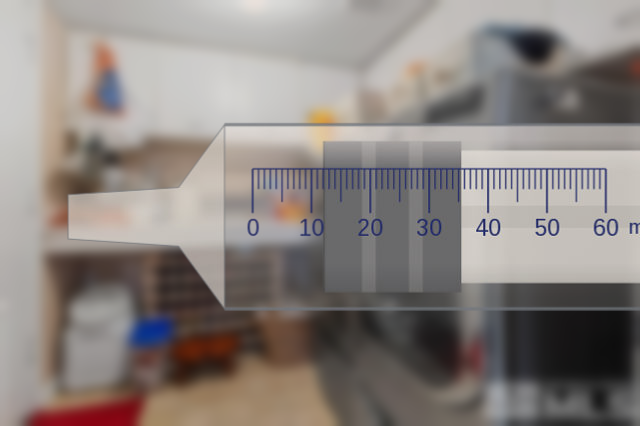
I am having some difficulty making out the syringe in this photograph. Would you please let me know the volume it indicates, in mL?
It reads 12 mL
